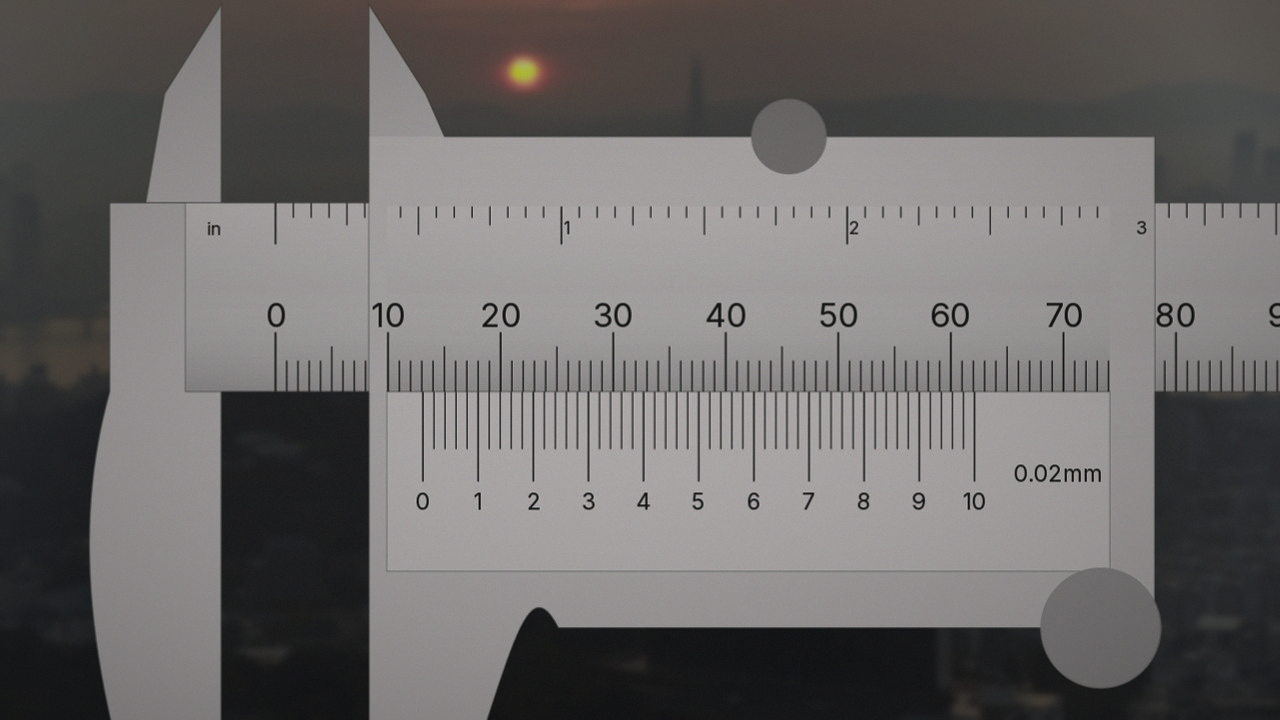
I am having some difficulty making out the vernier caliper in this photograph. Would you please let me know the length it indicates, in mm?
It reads 13.1 mm
